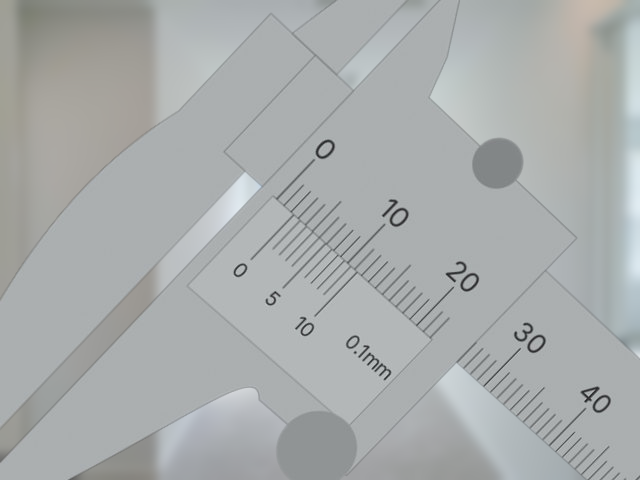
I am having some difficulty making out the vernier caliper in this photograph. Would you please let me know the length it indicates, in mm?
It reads 2.4 mm
